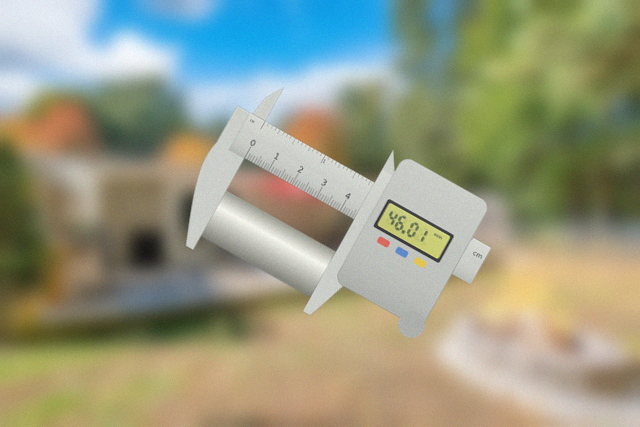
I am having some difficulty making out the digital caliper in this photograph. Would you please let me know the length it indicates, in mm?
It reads 46.01 mm
